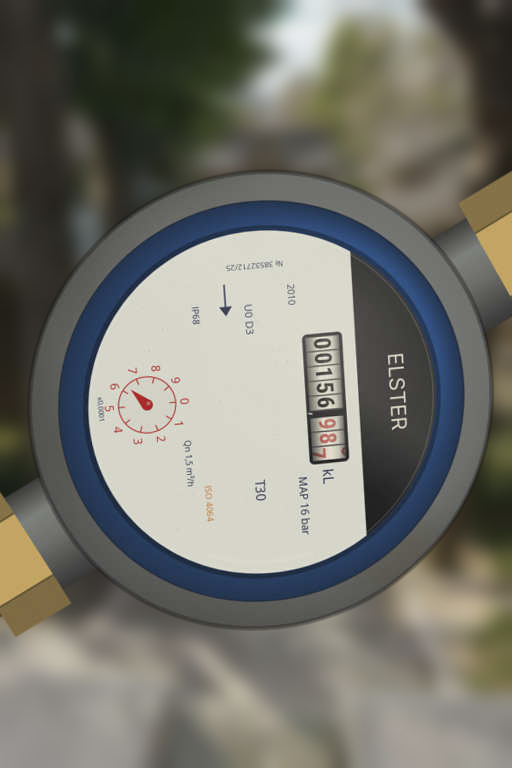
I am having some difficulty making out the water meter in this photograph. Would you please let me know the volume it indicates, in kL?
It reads 156.9866 kL
